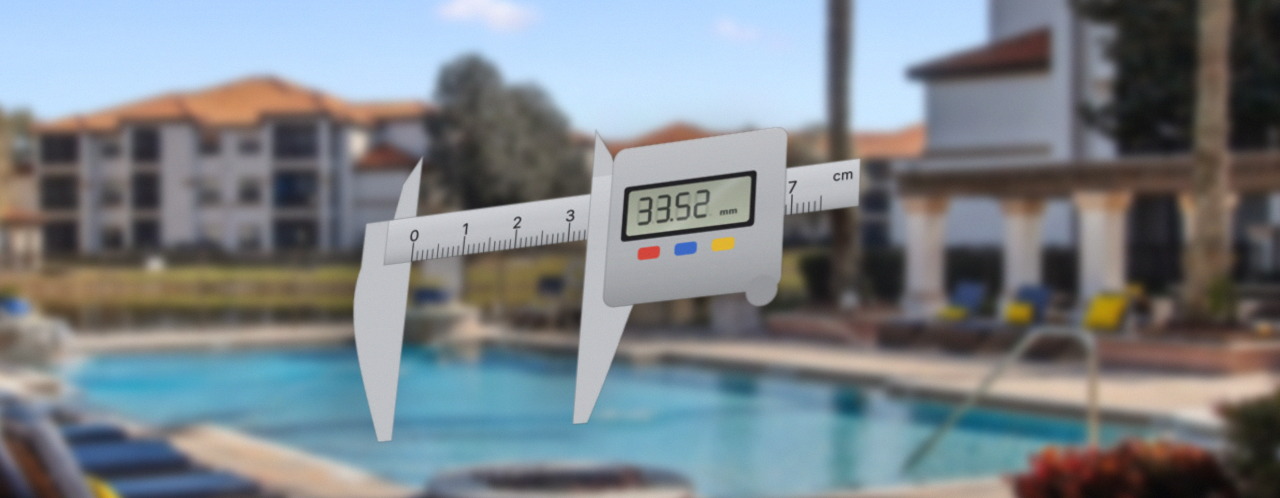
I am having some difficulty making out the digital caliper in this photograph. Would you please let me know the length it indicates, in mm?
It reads 33.52 mm
